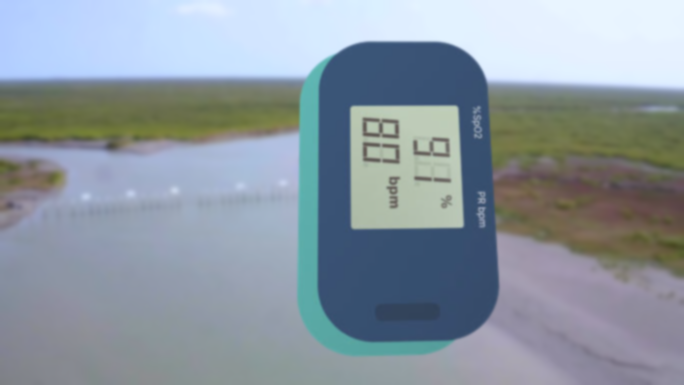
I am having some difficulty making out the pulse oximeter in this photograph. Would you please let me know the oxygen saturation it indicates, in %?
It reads 91 %
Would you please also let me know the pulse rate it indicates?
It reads 80 bpm
